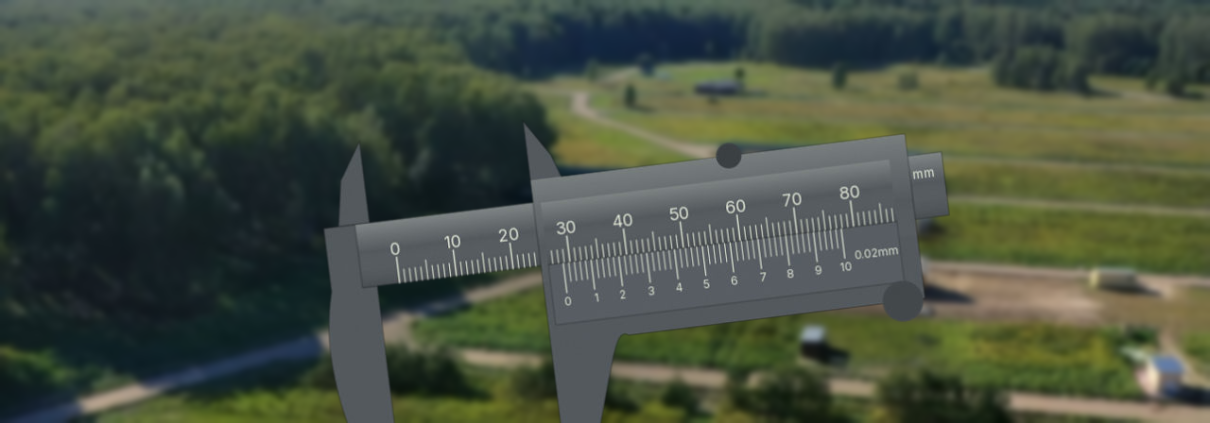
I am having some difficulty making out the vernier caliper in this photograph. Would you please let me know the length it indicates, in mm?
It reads 28.8 mm
